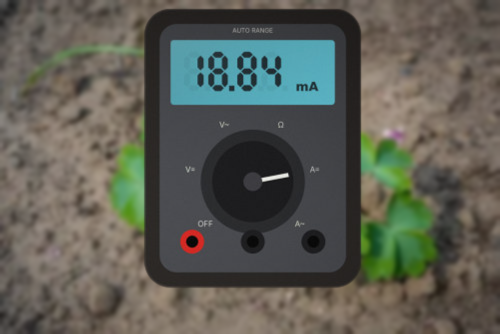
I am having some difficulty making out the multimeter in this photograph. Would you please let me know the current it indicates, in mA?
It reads 18.84 mA
